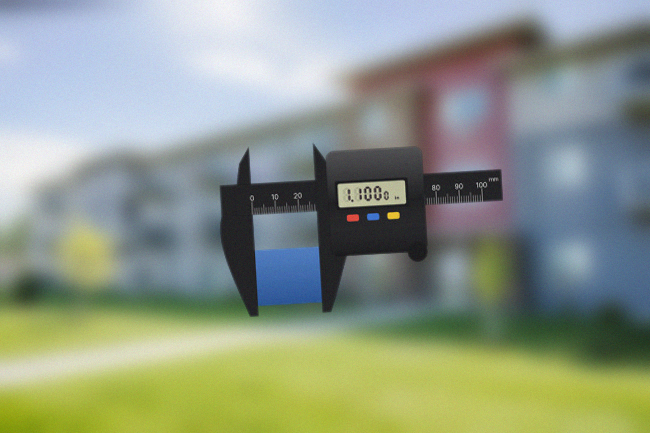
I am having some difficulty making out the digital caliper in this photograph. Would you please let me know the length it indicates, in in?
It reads 1.1000 in
